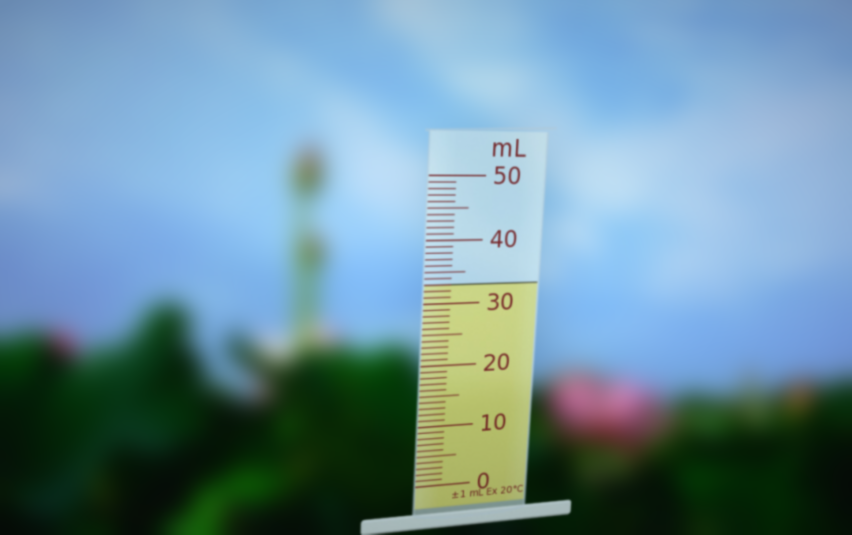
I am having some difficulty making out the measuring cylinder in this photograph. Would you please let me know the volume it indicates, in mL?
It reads 33 mL
